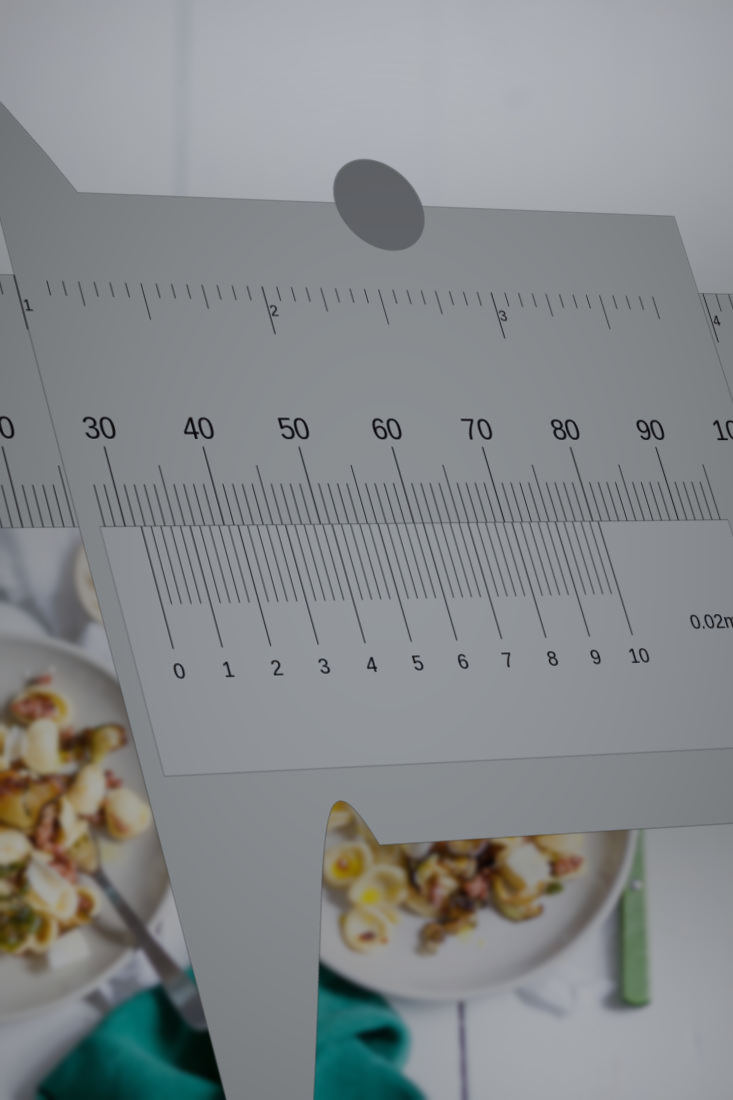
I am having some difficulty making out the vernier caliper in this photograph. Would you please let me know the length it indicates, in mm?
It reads 31.6 mm
